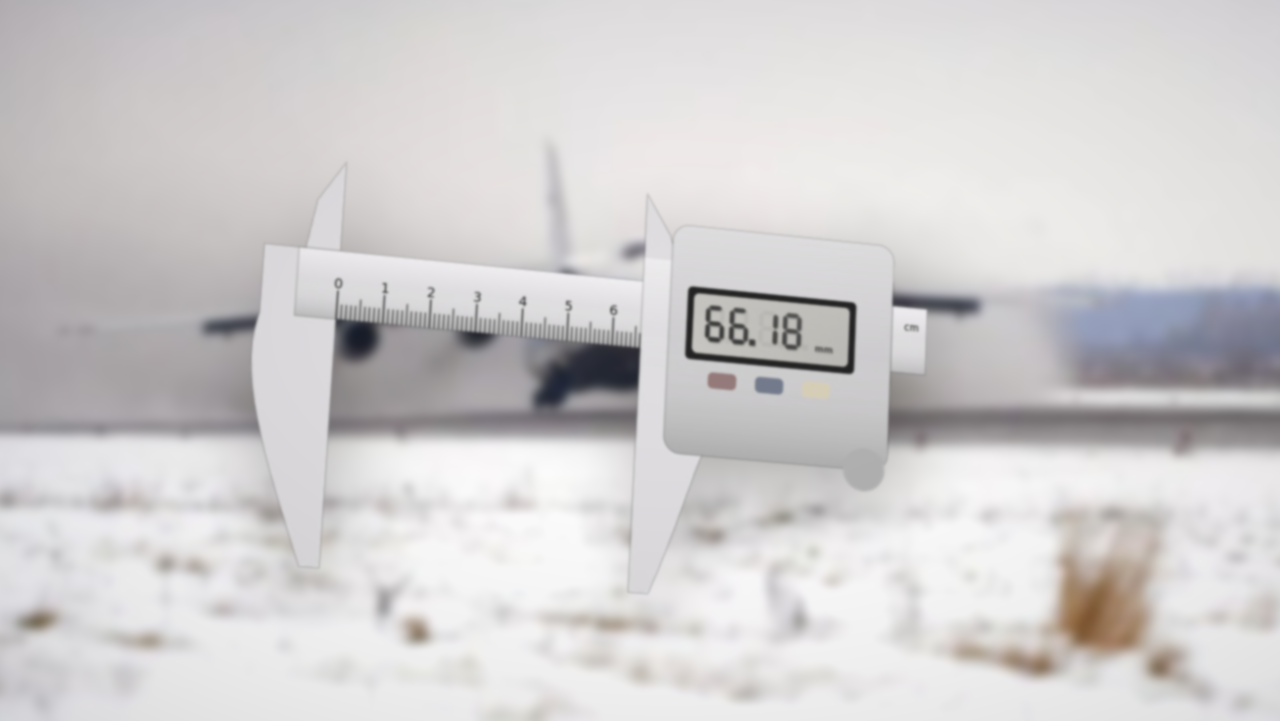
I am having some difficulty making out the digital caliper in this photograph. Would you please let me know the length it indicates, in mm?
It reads 66.18 mm
